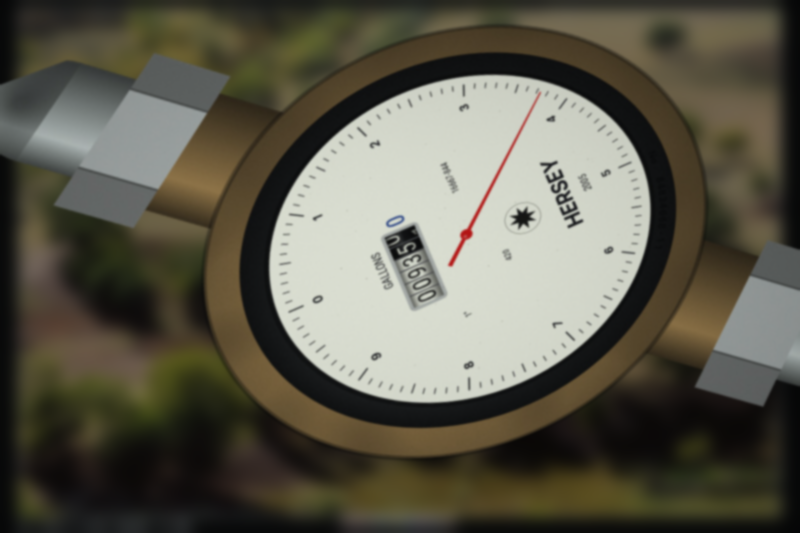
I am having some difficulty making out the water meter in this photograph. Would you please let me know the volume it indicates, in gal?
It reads 93503.7 gal
